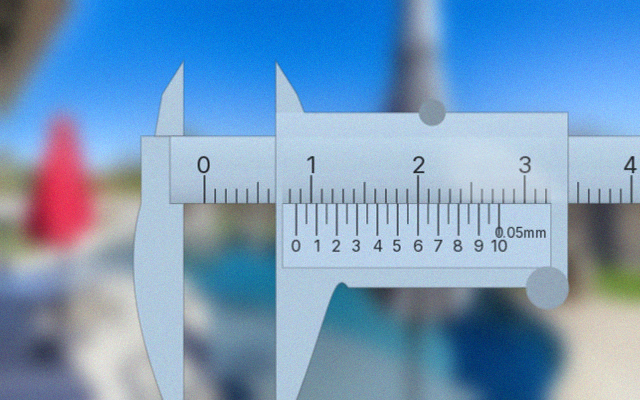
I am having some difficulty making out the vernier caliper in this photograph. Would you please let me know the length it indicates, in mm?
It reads 8.6 mm
